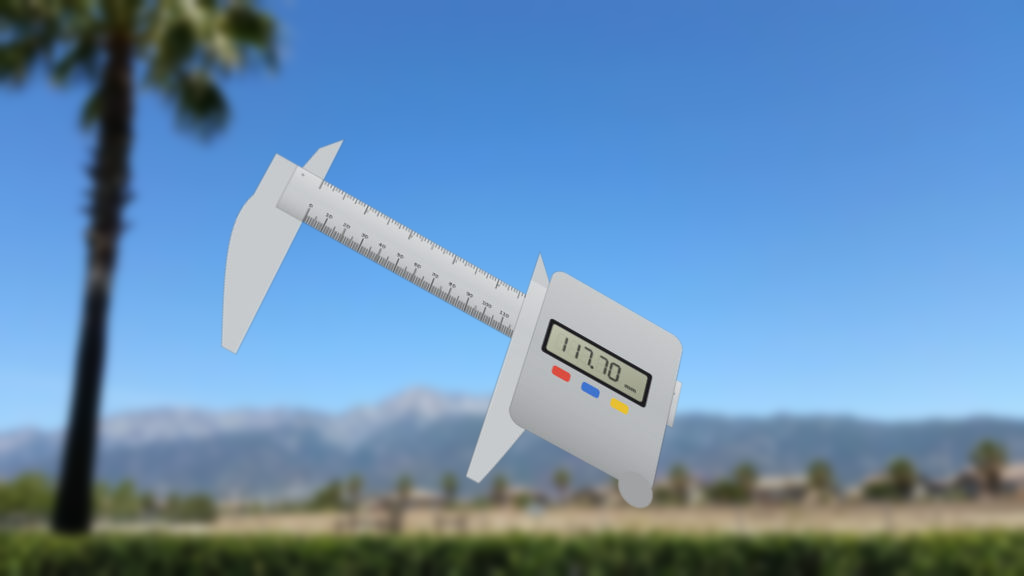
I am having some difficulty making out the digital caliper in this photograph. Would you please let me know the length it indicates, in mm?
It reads 117.70 mm
